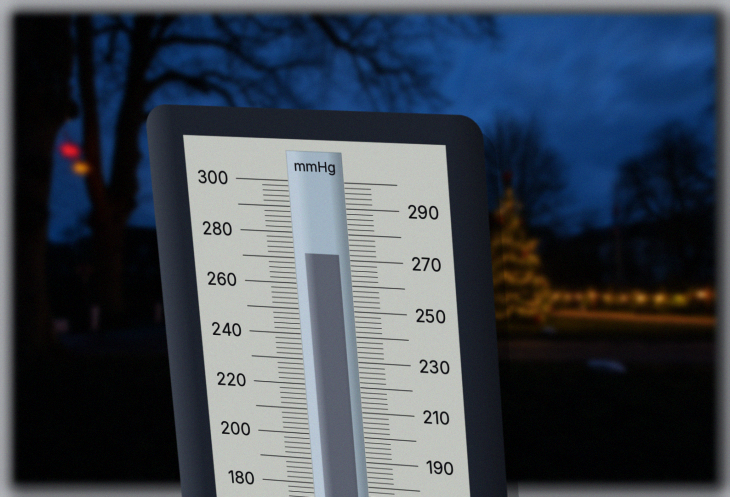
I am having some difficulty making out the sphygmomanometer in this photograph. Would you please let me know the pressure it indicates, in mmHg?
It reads 272 mmHg
